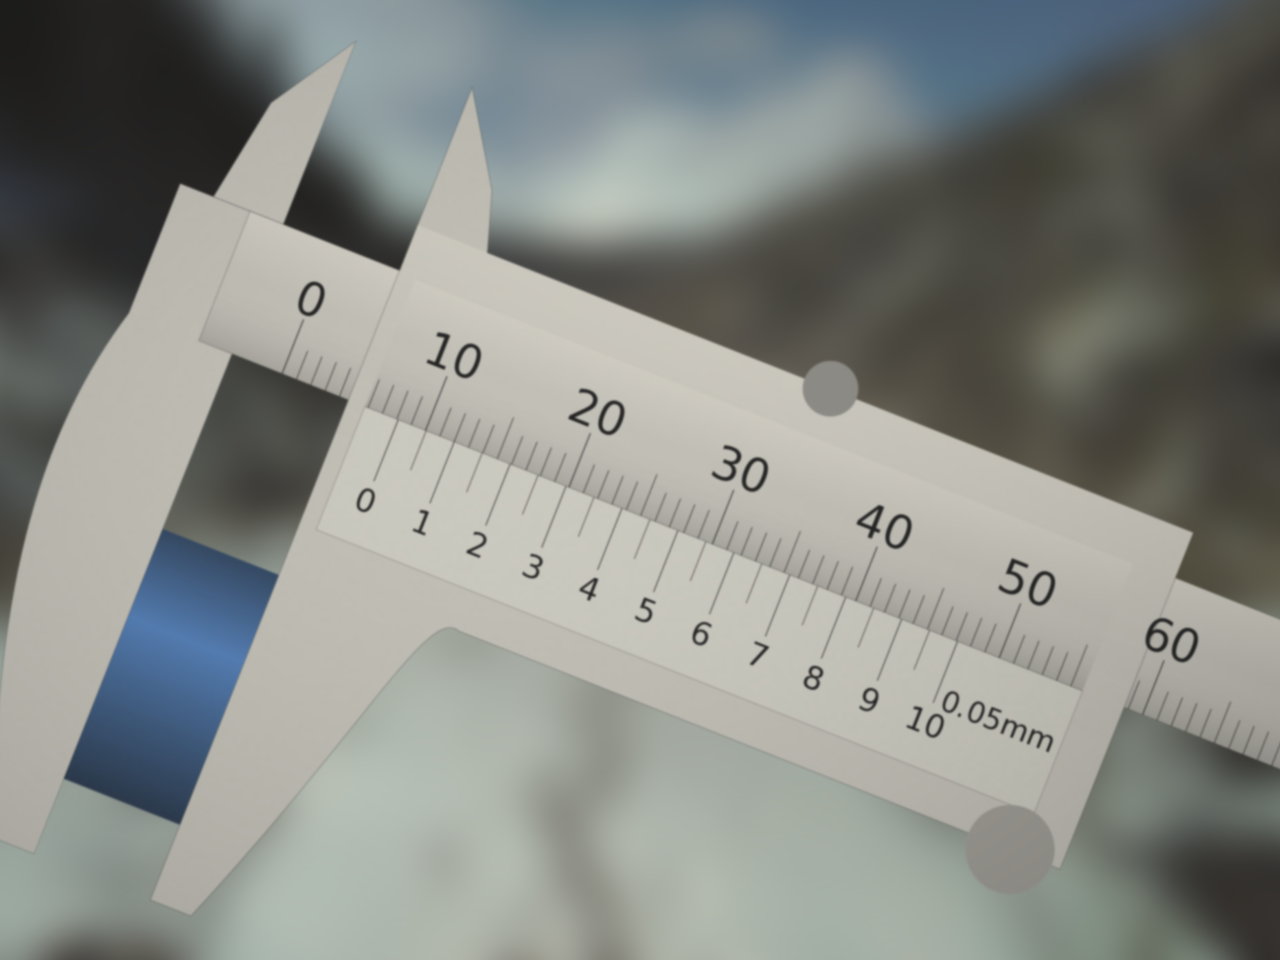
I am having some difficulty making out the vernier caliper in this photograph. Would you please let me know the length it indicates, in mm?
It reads 8.1 mm
